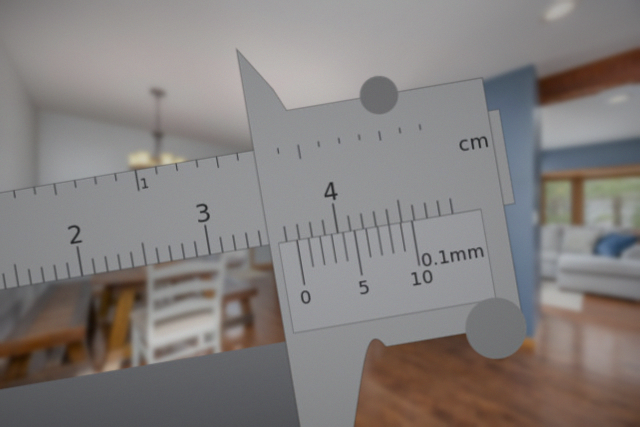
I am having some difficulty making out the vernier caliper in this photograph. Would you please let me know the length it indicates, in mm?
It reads 36.8 mm
